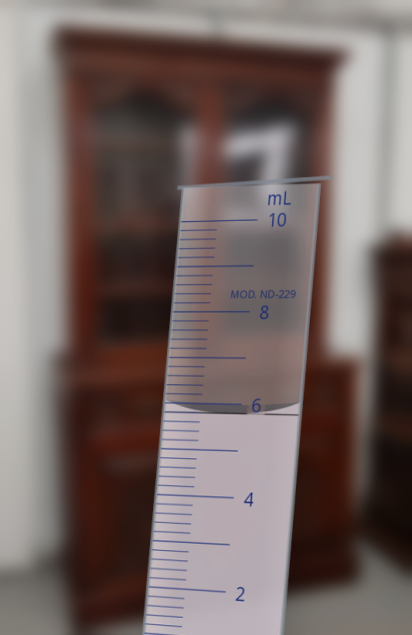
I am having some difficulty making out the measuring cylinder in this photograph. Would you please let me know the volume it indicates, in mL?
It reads 5.8 mL
